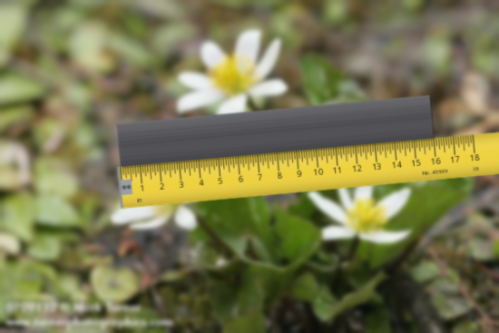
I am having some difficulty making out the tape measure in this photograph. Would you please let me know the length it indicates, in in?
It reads 16 in
